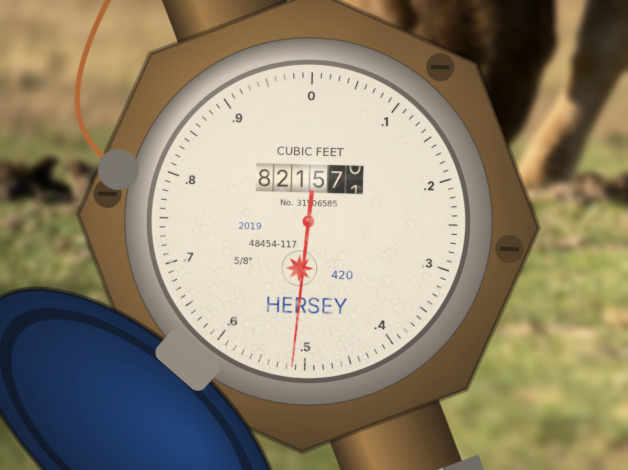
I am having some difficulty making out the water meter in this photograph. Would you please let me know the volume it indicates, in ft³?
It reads 821570.51 ft³
